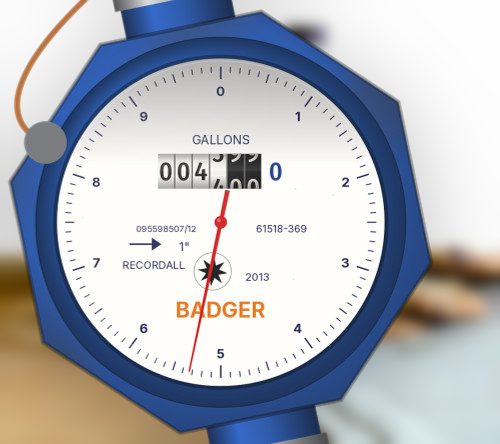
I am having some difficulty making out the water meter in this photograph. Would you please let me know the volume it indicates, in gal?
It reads 43995.3 gal
